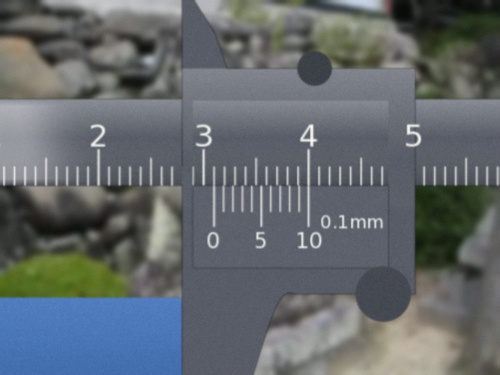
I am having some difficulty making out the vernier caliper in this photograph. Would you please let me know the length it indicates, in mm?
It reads 31.0 mm
